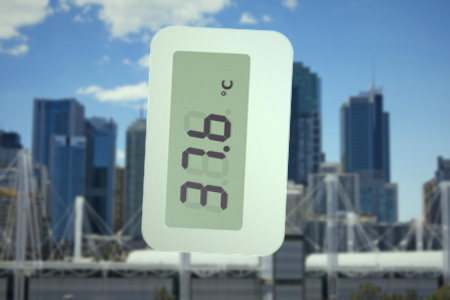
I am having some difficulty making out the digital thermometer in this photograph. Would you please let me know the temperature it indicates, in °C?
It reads 37.6 °C
